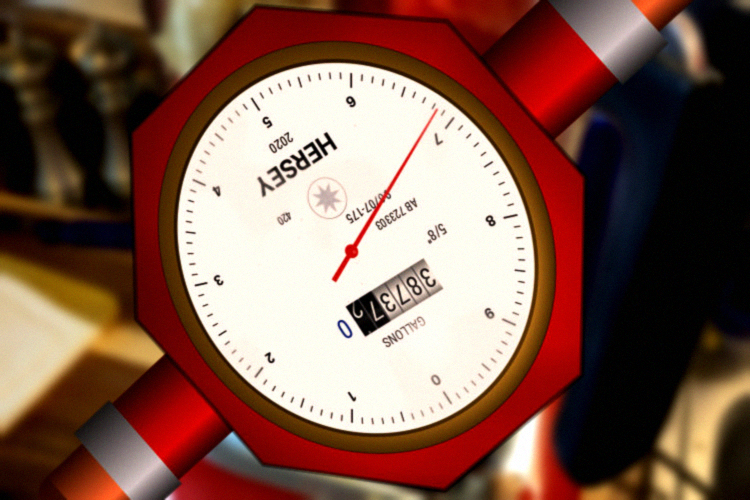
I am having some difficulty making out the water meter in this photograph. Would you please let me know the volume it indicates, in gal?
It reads 3873716.8 gal
